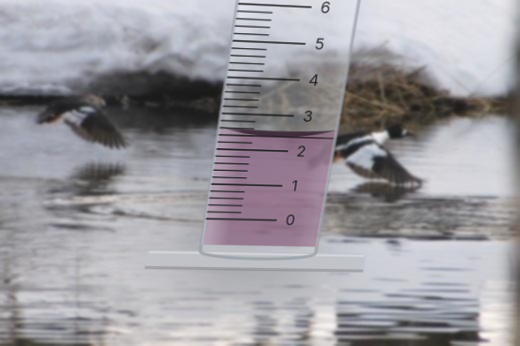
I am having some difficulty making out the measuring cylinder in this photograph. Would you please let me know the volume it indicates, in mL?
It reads 2.4 mL
